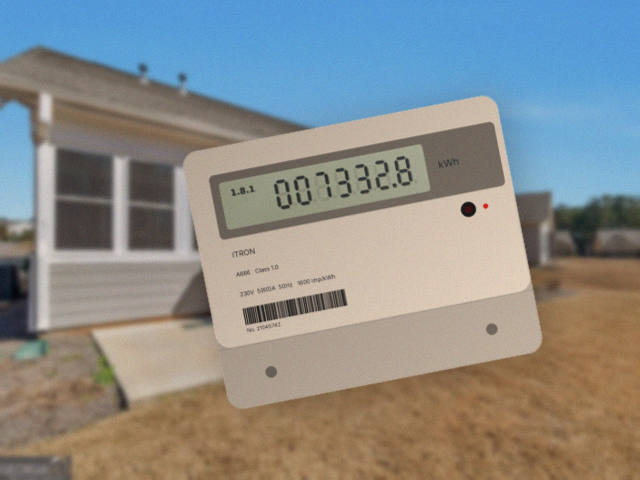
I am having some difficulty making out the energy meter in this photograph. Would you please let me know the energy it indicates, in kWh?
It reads 7332.8 kWh
